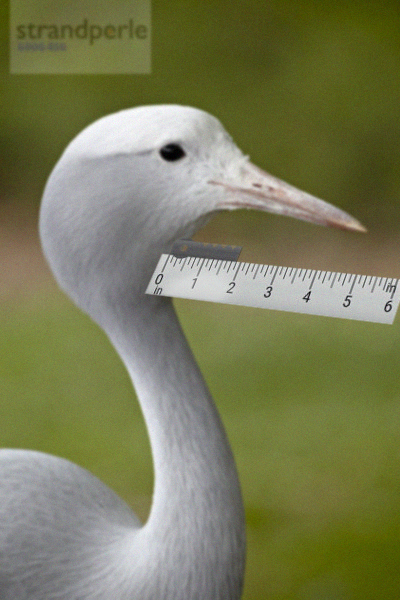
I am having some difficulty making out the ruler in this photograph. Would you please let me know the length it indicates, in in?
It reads 1.875 in
